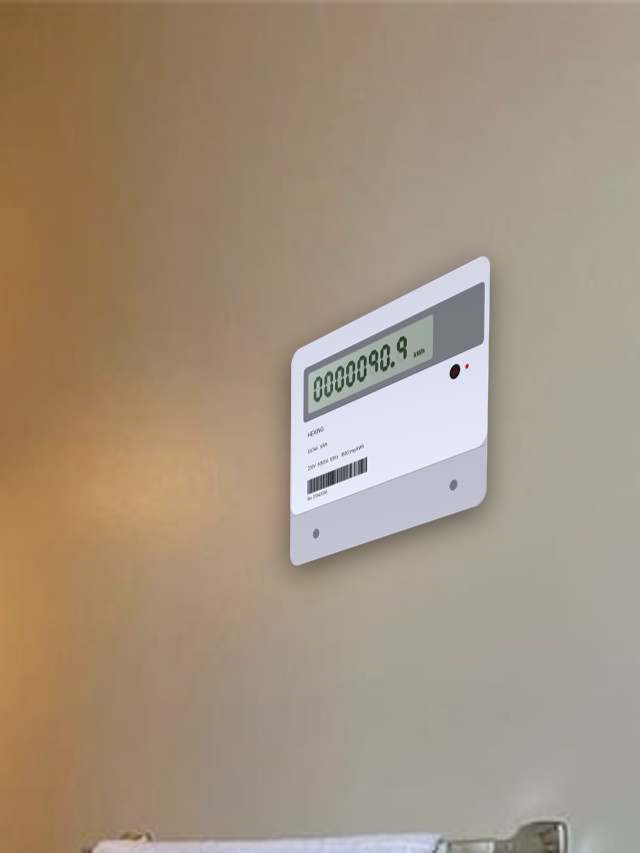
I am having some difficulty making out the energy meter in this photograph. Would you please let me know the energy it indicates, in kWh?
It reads 90.9 kWh
